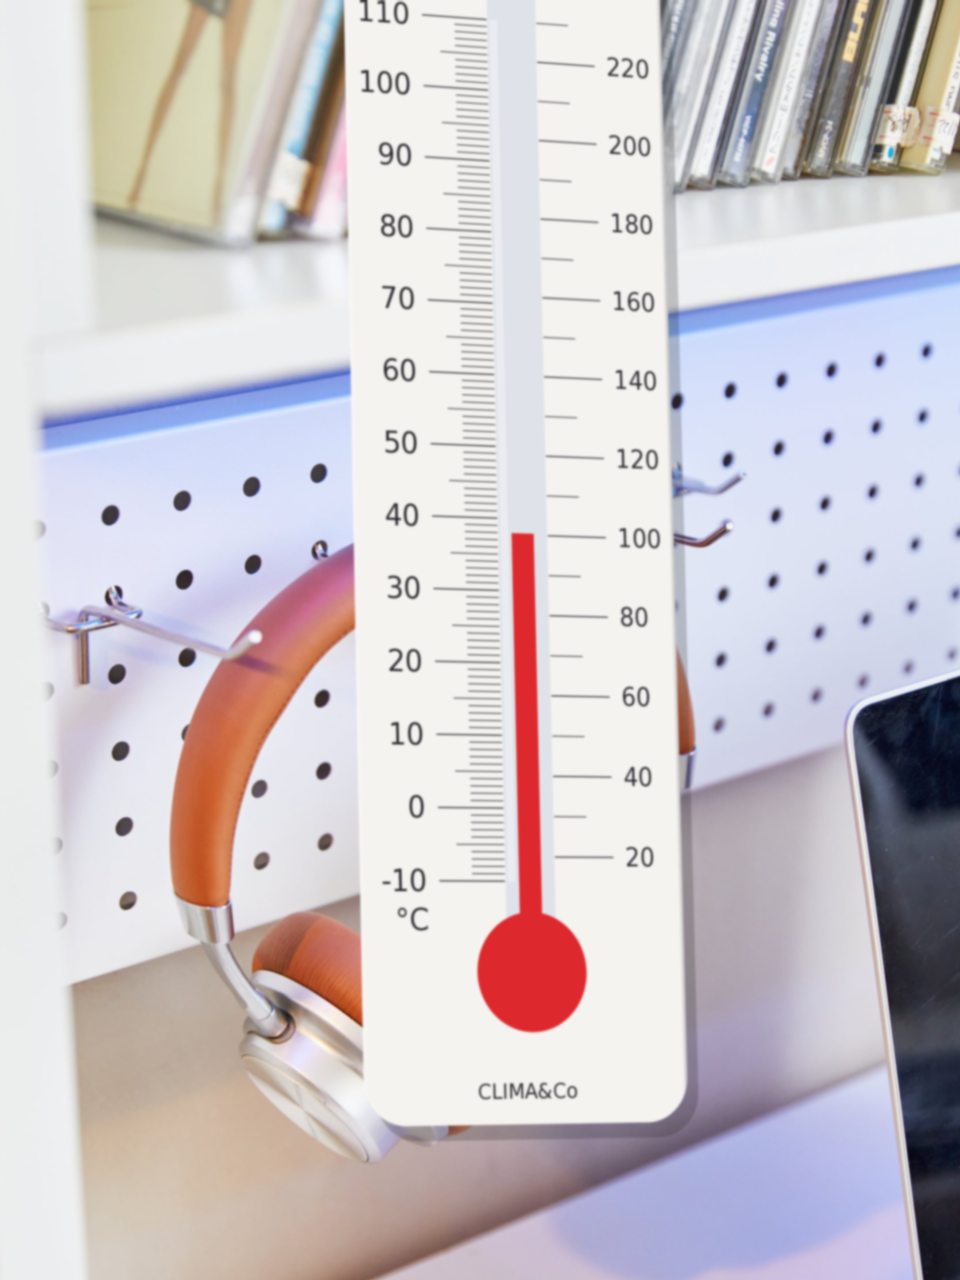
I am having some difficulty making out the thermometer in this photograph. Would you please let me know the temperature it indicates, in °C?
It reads 38 °C
